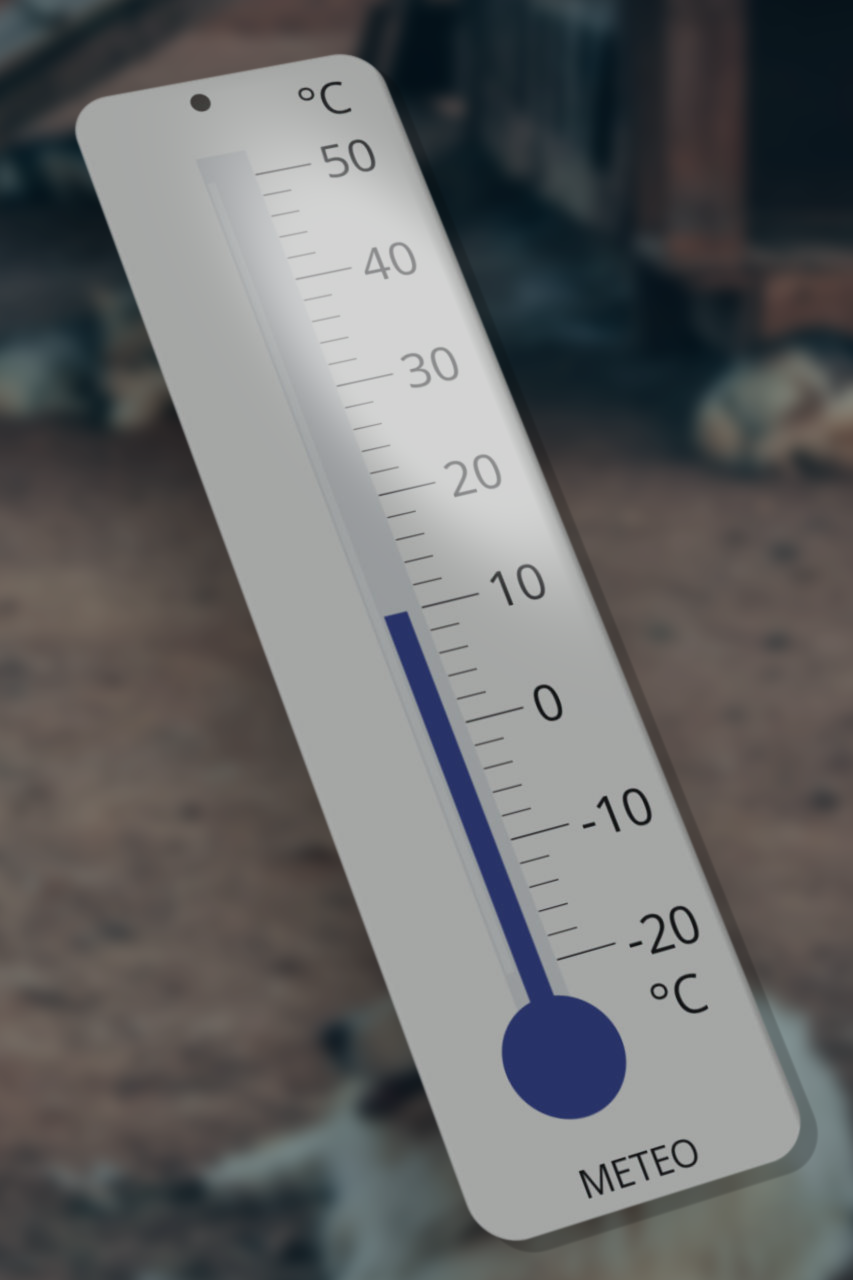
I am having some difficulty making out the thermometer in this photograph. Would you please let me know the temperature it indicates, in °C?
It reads 10 °C
